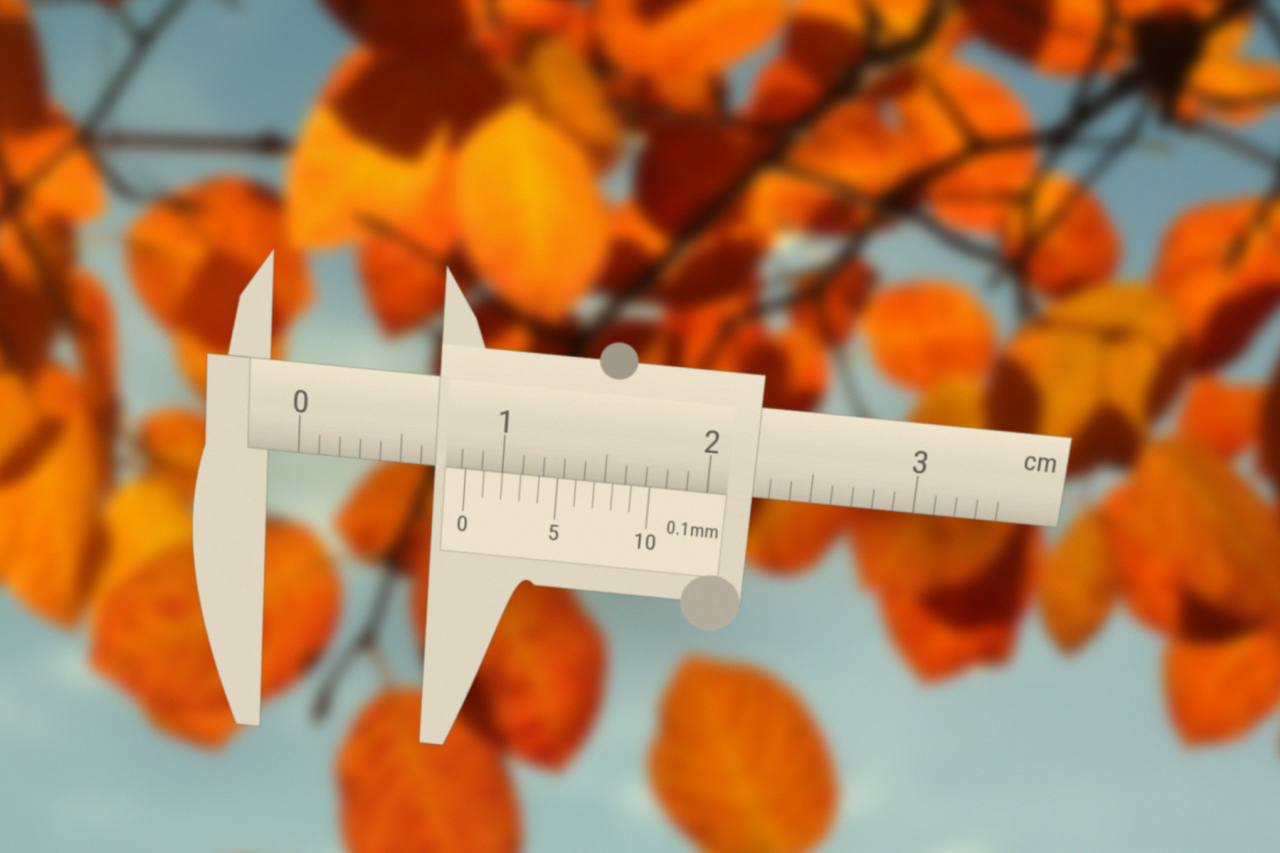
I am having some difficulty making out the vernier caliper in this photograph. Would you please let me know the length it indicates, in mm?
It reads 8.2 mm
